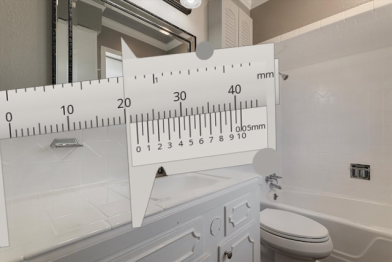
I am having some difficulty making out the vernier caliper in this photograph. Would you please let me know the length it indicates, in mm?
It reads 22.0 mm
